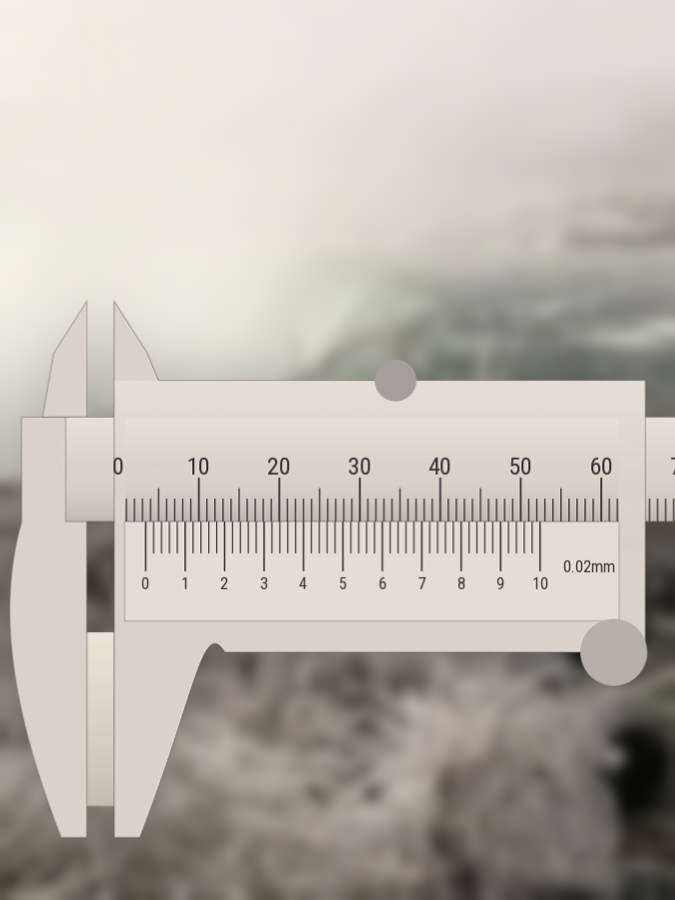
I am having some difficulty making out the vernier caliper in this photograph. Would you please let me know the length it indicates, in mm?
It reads 3.4 mm
